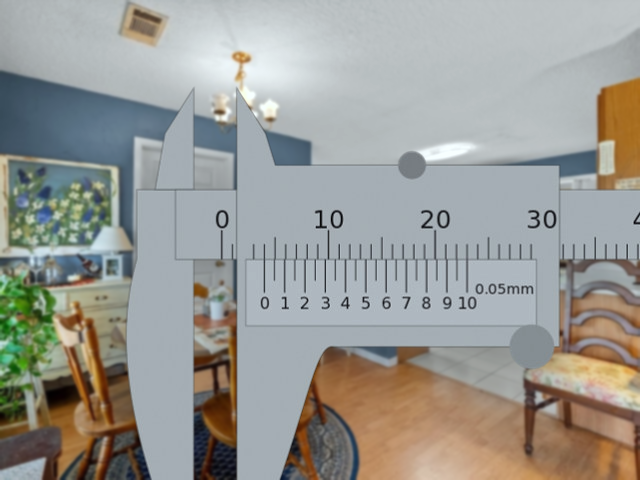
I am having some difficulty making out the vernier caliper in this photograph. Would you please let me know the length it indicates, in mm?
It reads 4.0 mm
